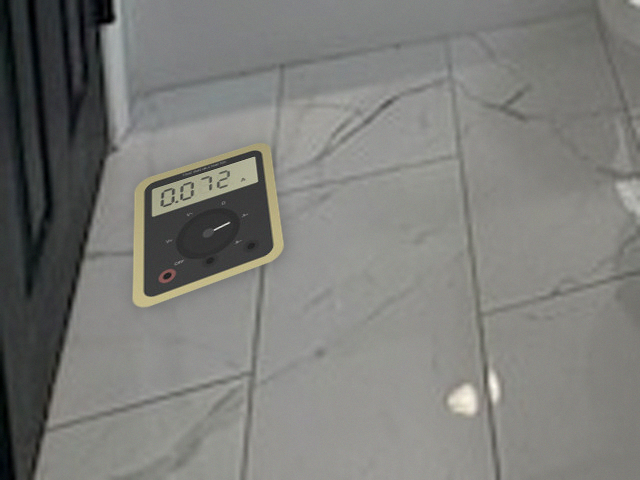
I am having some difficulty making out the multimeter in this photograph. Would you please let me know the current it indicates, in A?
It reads 0.072 A
